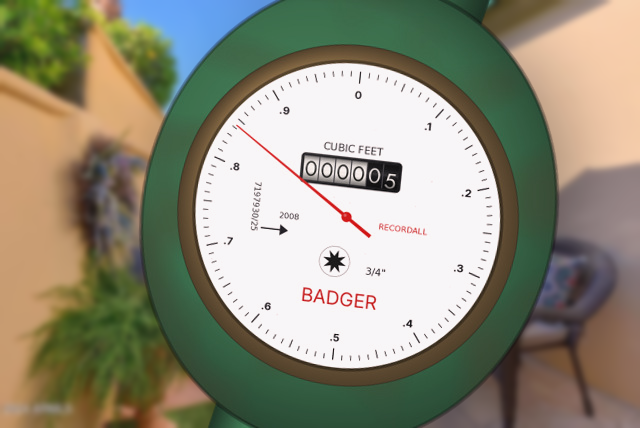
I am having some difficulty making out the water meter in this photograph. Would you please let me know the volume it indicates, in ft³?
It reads 4.84 ft³
